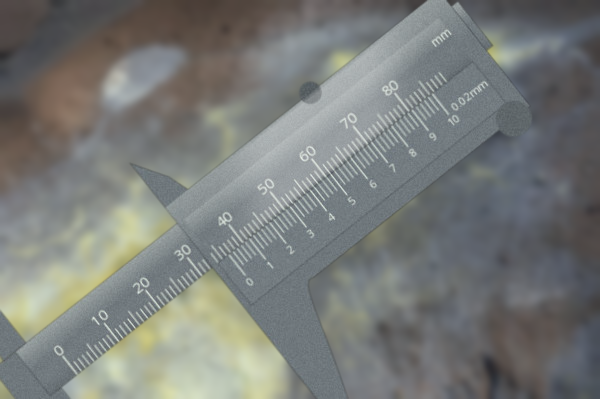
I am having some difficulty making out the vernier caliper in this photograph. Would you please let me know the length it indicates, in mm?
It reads 36.5 mm
